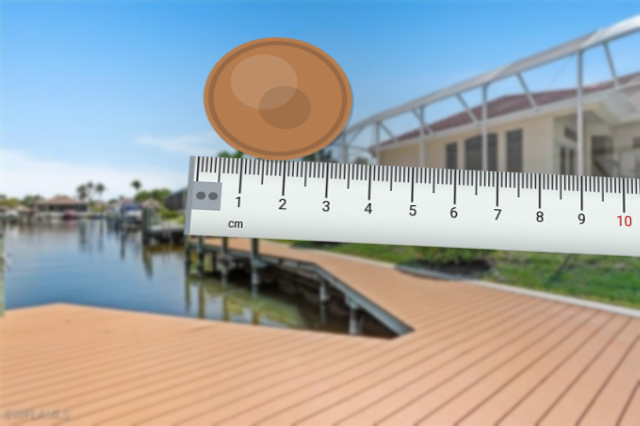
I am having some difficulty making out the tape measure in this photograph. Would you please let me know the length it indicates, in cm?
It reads 3.5 cm
